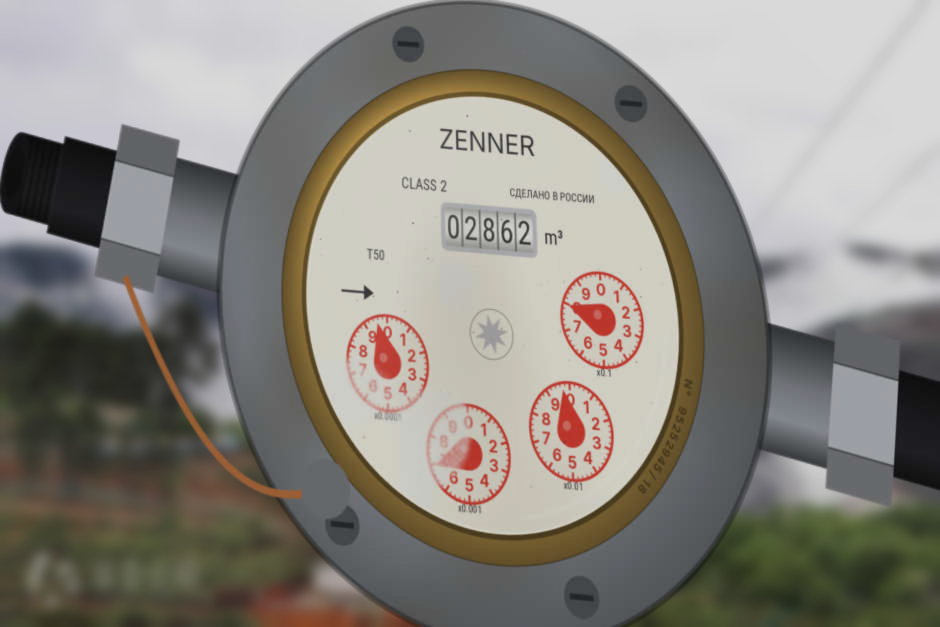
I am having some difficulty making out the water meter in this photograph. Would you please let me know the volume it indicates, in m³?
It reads 2862.7969 m³
